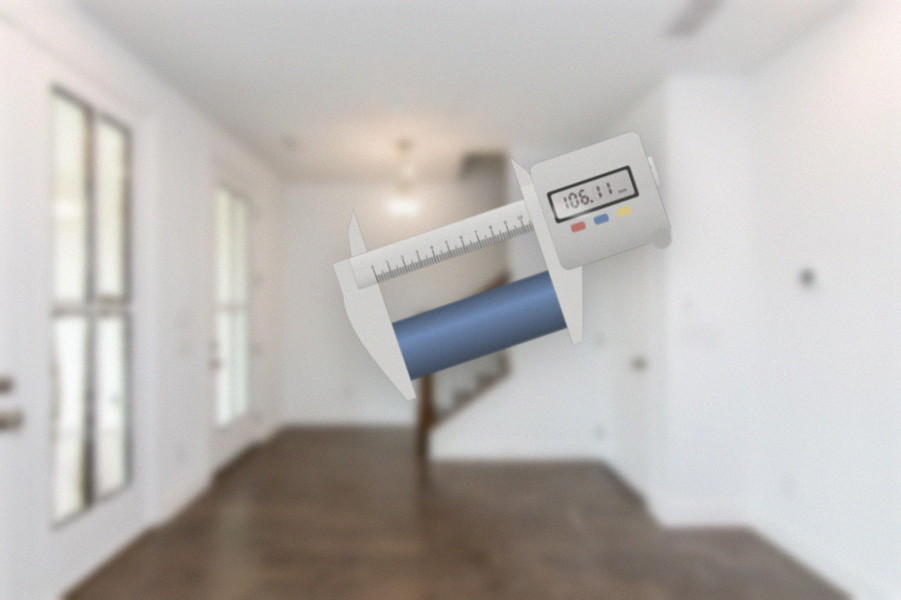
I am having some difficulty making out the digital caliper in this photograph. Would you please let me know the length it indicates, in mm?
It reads 106.11 mm
